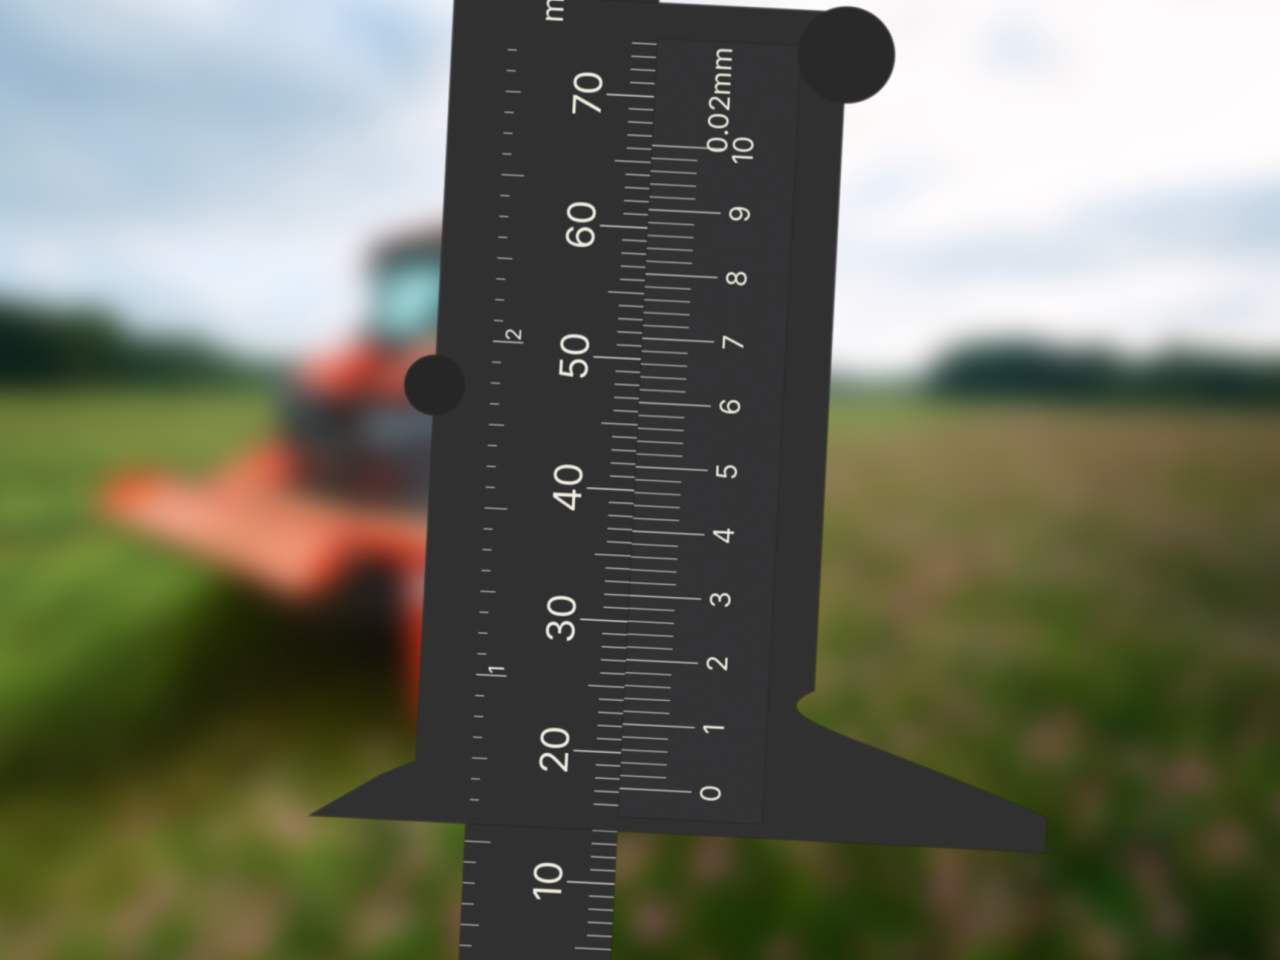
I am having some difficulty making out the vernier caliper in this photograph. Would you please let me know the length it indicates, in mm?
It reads 17.3 mm
